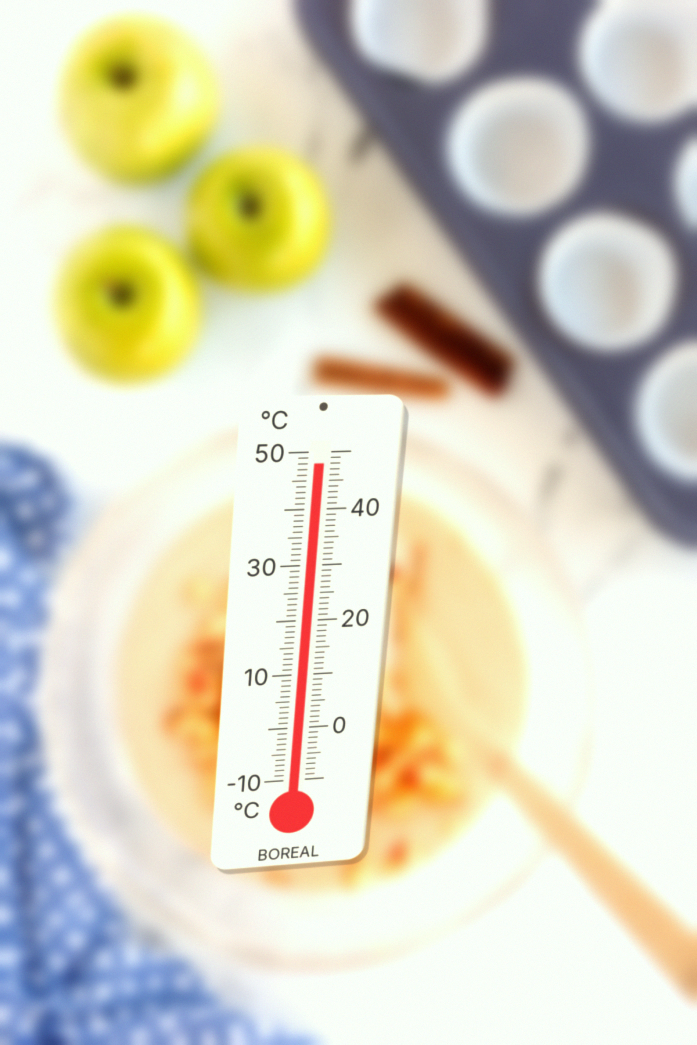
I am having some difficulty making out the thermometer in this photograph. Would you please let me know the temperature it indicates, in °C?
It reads 48 °C
